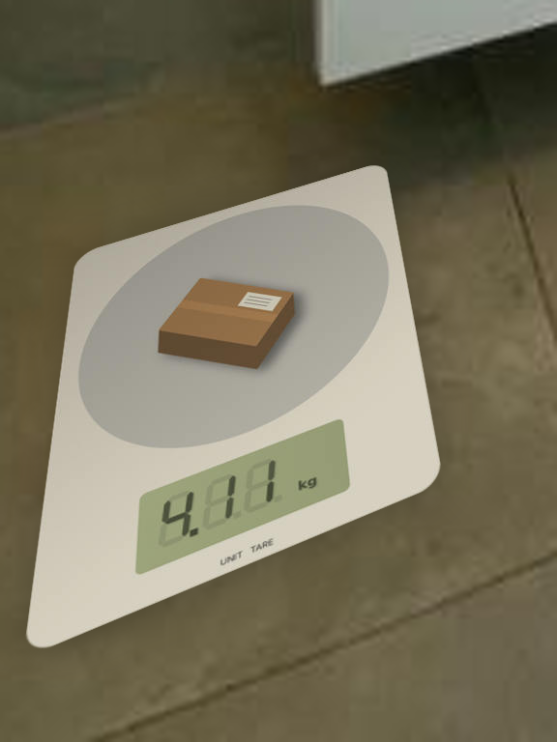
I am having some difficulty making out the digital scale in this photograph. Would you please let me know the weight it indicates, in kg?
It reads 4.11 kg
